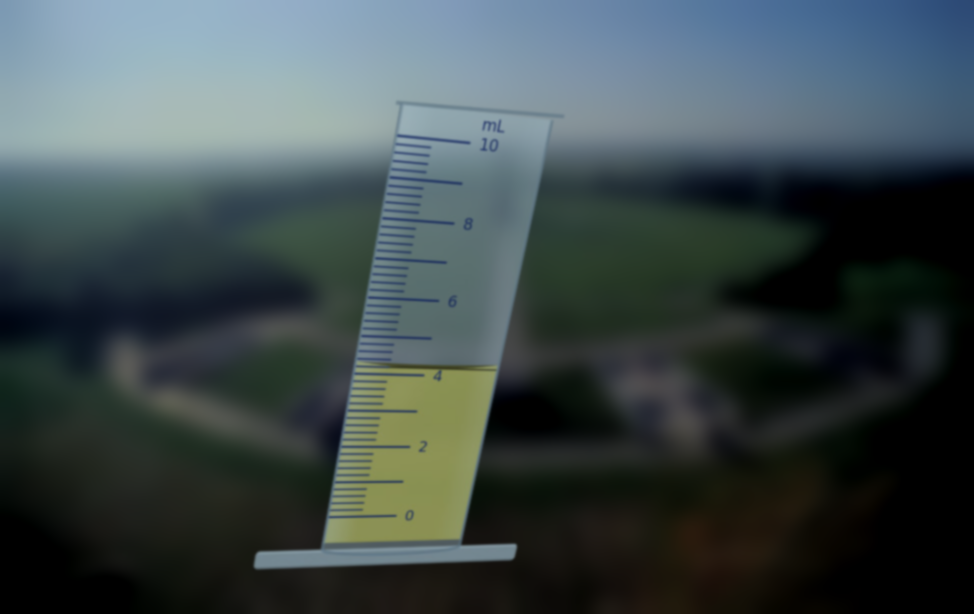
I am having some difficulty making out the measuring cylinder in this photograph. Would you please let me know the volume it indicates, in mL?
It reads 4.2 mL
